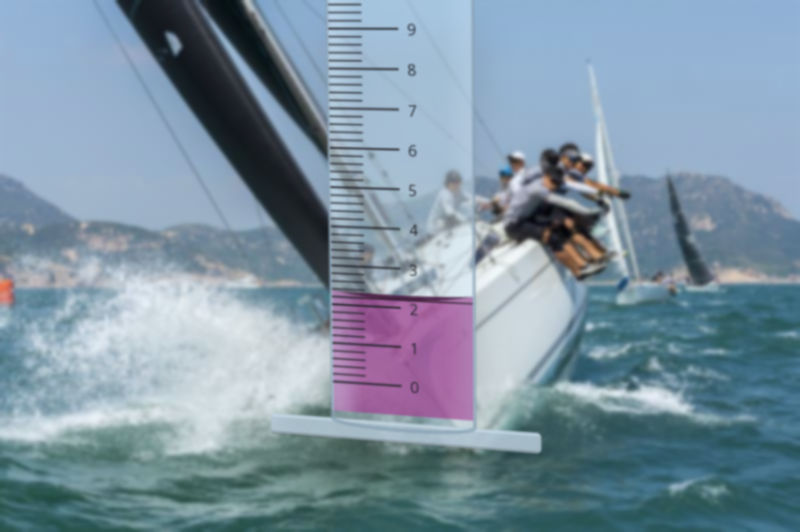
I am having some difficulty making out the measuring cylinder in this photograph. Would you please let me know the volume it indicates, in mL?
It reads 2.2 mL
